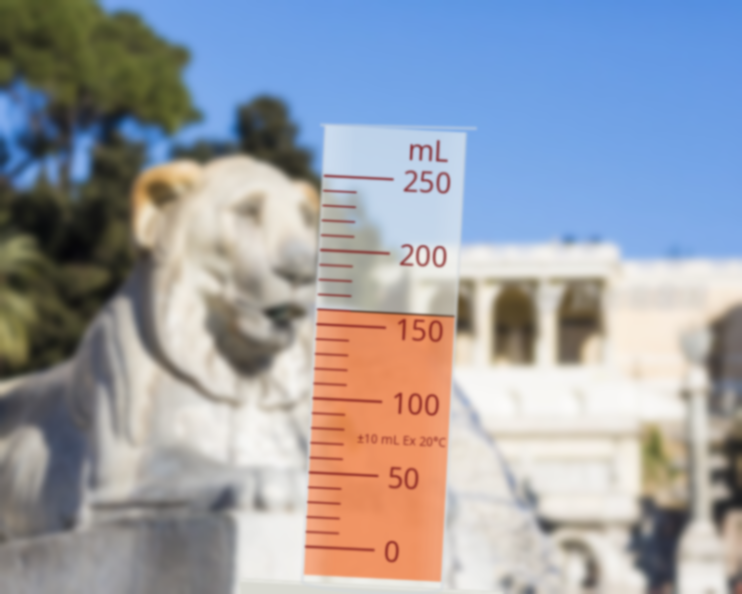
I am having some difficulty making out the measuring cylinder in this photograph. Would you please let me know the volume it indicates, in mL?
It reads 160 mL
